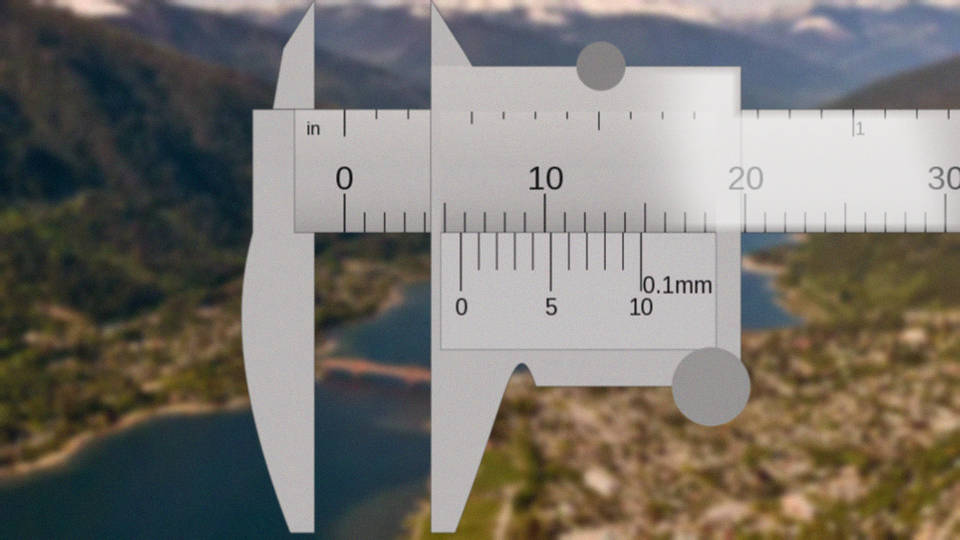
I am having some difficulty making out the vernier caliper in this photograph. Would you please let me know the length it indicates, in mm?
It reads 5.8 mm
